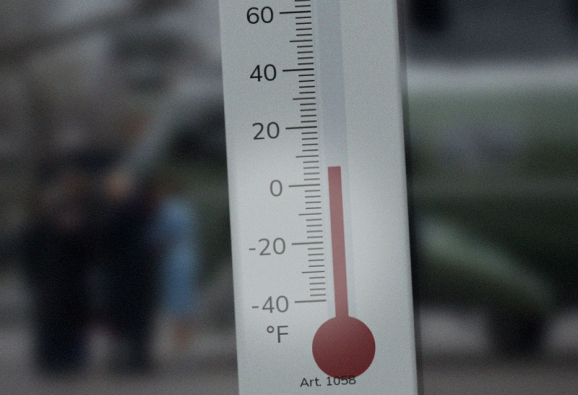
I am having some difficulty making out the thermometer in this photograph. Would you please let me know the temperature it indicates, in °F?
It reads 6 °F
